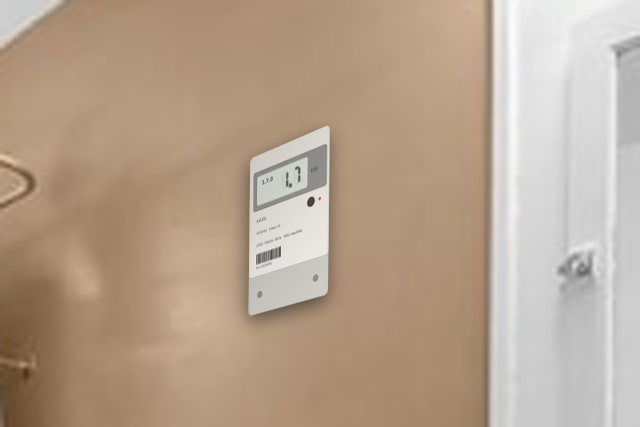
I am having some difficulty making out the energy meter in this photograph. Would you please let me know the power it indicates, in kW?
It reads 1.7 kW
